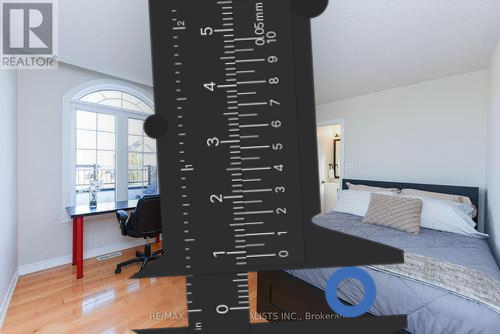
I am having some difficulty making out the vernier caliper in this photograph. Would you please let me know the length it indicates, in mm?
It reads 9.2 mm
